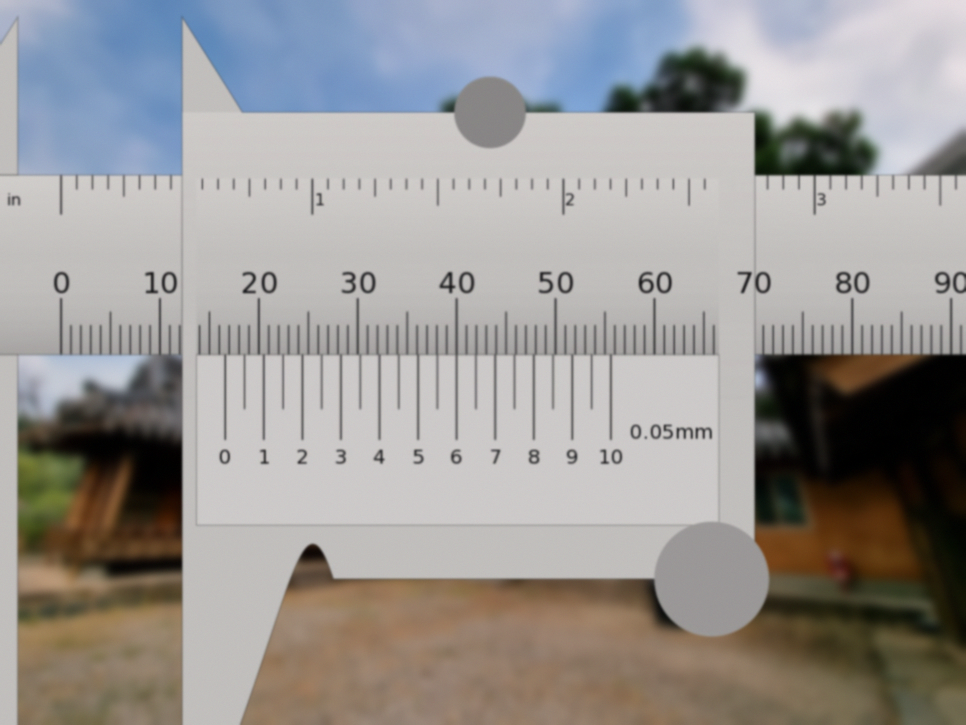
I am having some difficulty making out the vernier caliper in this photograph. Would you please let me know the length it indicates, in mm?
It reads 16.6 mm
